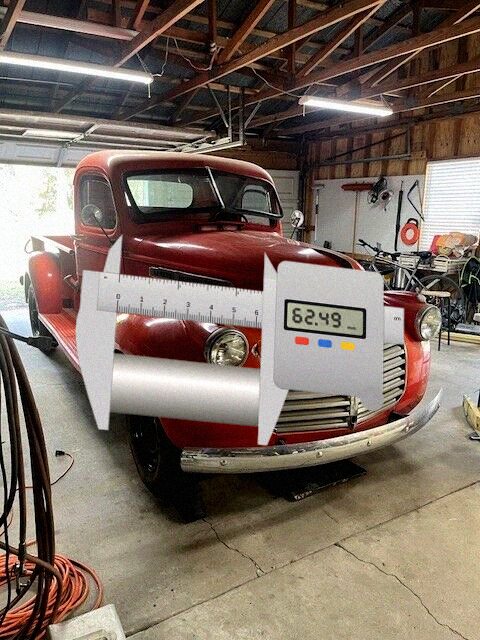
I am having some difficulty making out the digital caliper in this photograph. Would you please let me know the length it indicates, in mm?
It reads 62.49 mm
